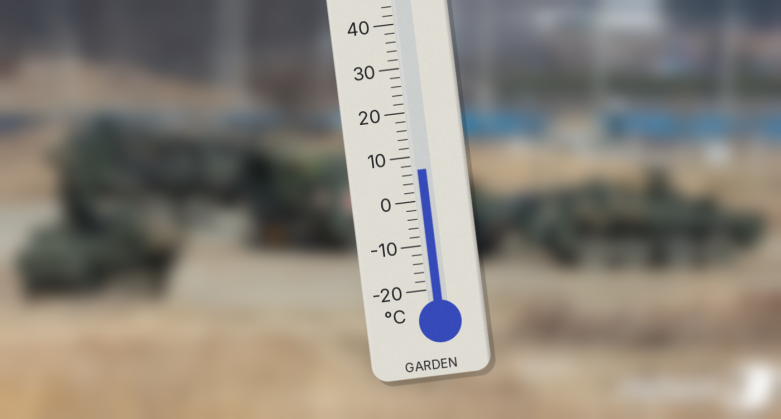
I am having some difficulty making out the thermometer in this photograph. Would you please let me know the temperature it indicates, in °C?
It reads 7 °C
